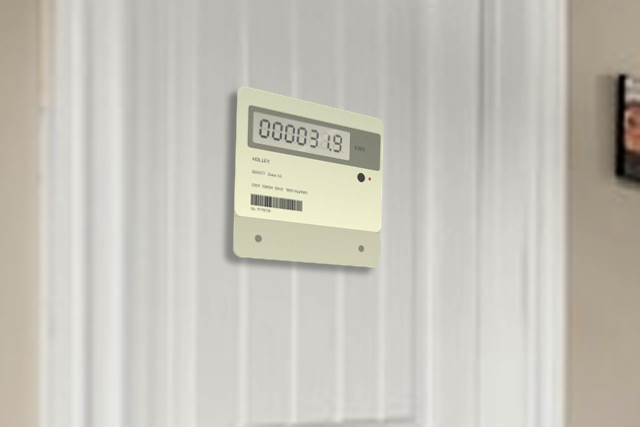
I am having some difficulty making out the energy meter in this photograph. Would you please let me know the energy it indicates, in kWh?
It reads 31.9 kWh
